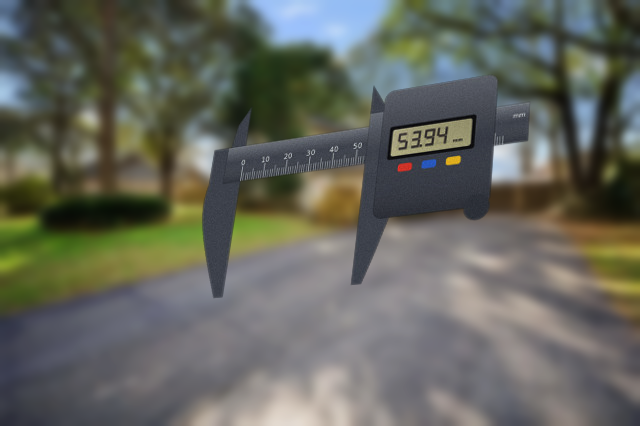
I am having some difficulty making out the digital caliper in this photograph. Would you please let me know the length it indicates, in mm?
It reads 53.94 mm
